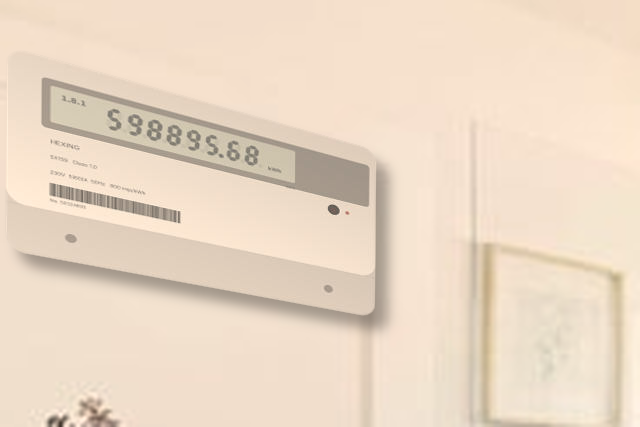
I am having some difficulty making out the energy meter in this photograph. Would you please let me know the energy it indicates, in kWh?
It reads 598895.68 kWh
